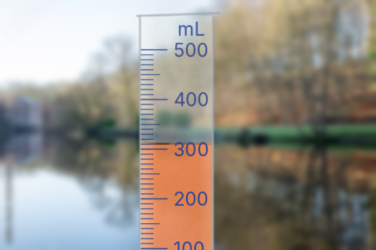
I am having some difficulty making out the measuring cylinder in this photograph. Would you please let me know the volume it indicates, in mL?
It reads 310 mL
